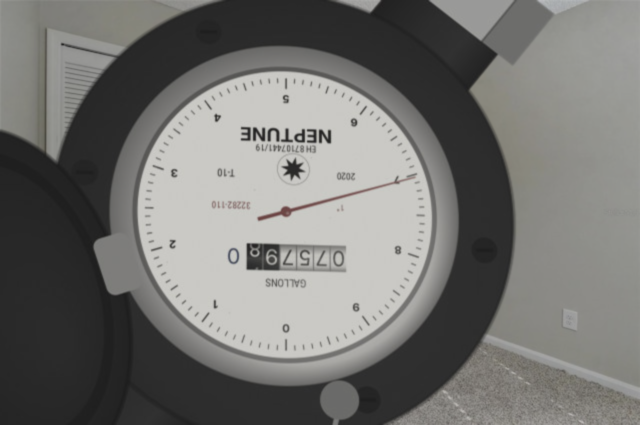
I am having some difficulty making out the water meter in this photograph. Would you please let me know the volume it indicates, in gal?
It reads 757977.0 gal
